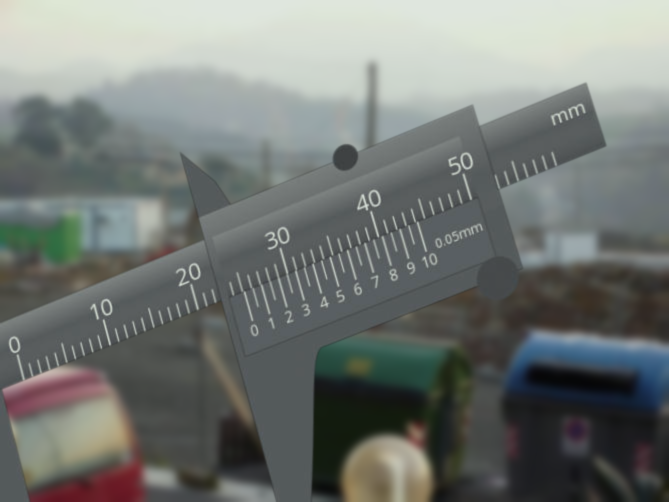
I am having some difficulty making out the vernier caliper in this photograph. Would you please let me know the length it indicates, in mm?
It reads 25.2 mm
